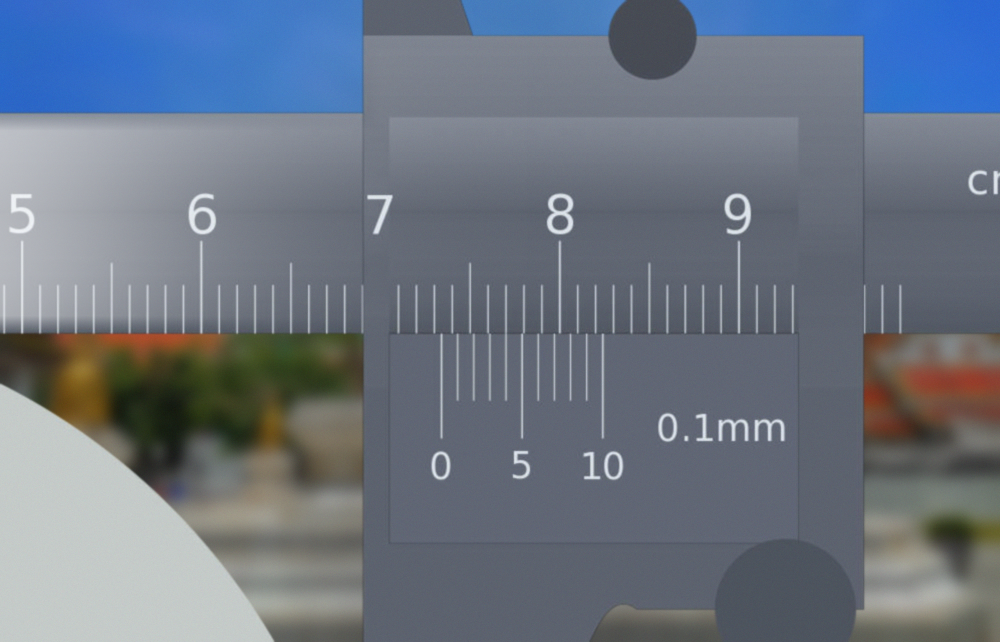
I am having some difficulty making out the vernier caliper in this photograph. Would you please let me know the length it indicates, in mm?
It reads 73.4 mm
